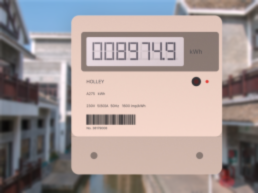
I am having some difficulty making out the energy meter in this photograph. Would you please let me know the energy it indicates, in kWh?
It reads 8974.9 kWh
